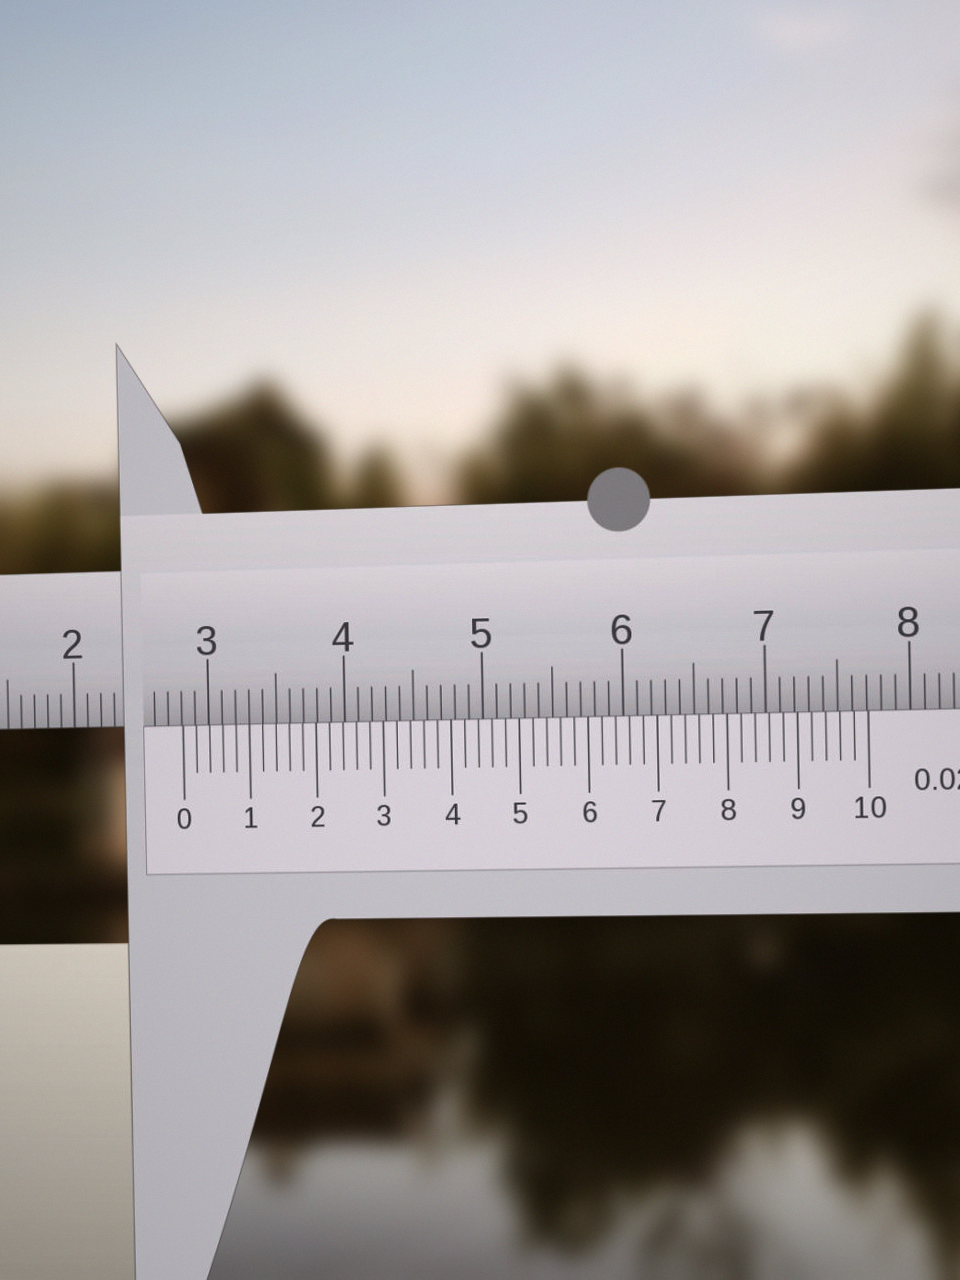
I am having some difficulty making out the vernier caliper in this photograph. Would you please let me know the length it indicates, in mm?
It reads 28.1 mm
